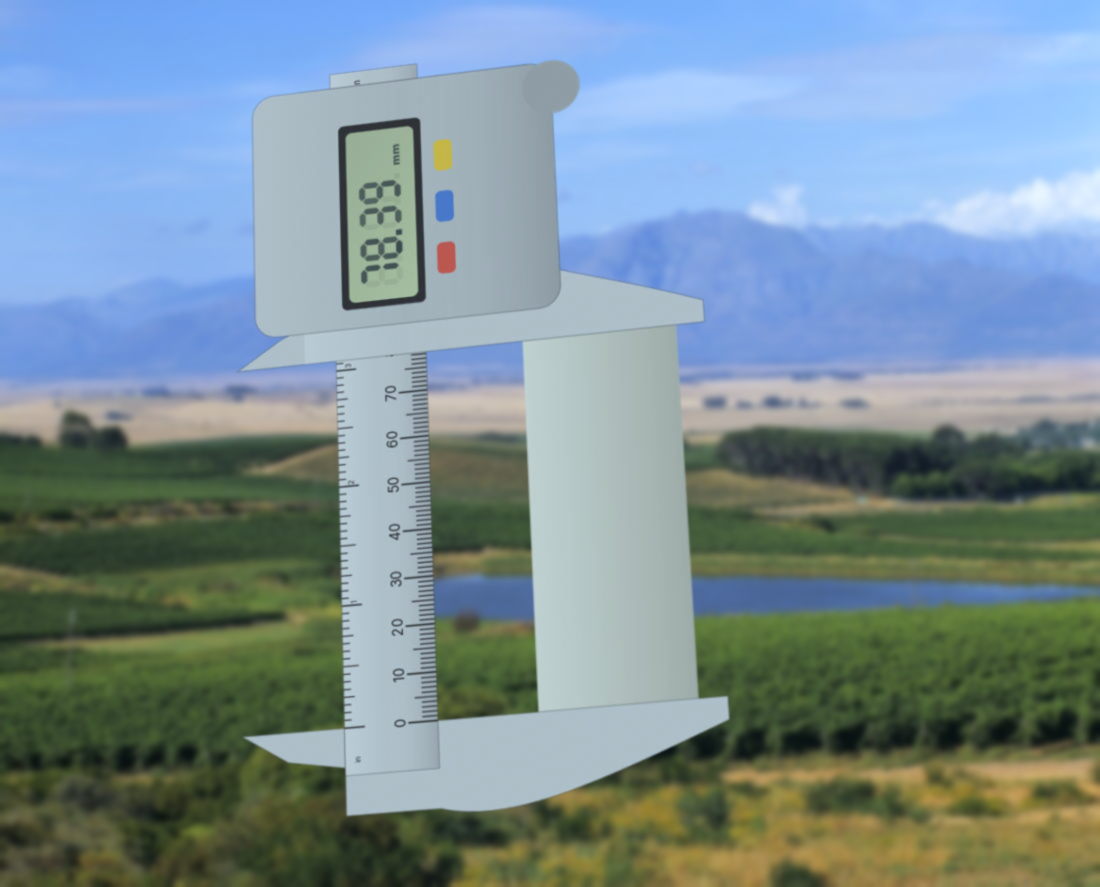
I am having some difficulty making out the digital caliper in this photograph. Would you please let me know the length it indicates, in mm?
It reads 78.39 mm
